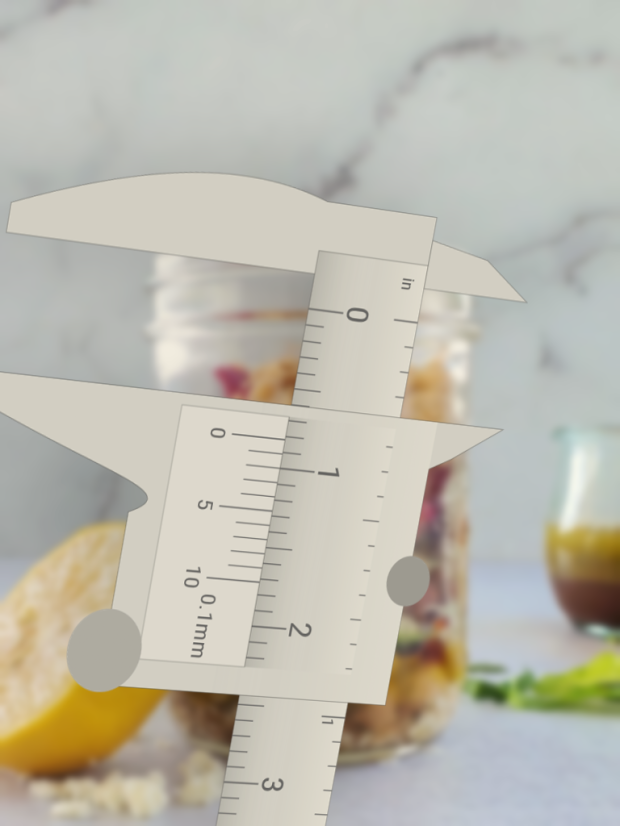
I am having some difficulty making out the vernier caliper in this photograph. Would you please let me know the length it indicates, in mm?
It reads 8.2 mm
